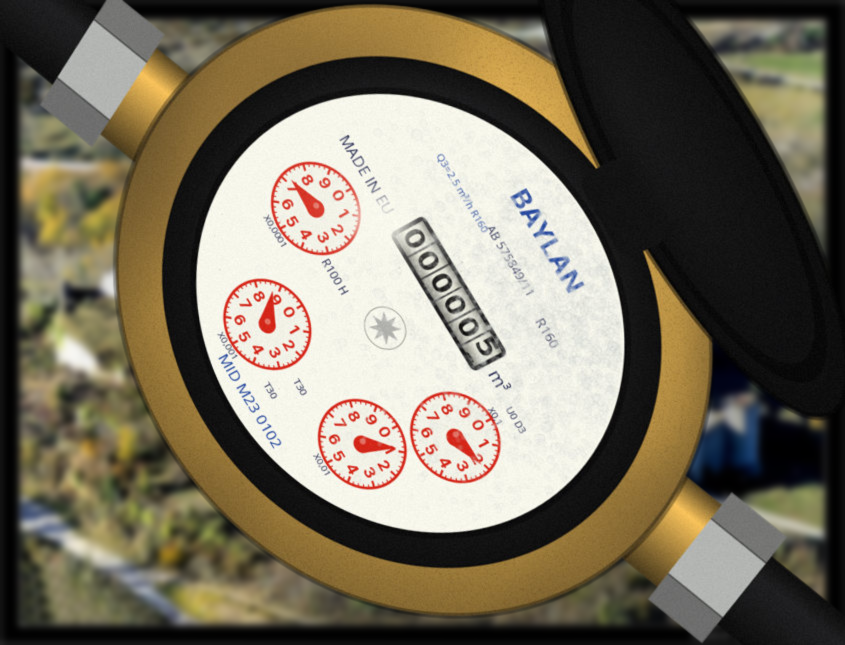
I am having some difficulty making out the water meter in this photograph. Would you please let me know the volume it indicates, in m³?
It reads 5.2087 m³
